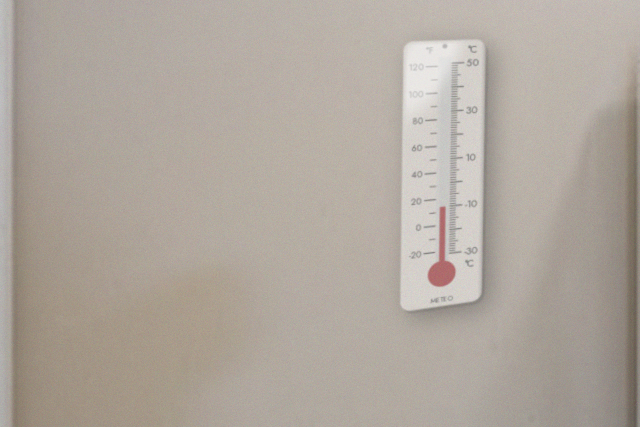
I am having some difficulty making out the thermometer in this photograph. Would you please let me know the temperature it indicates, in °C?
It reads -10 °C
